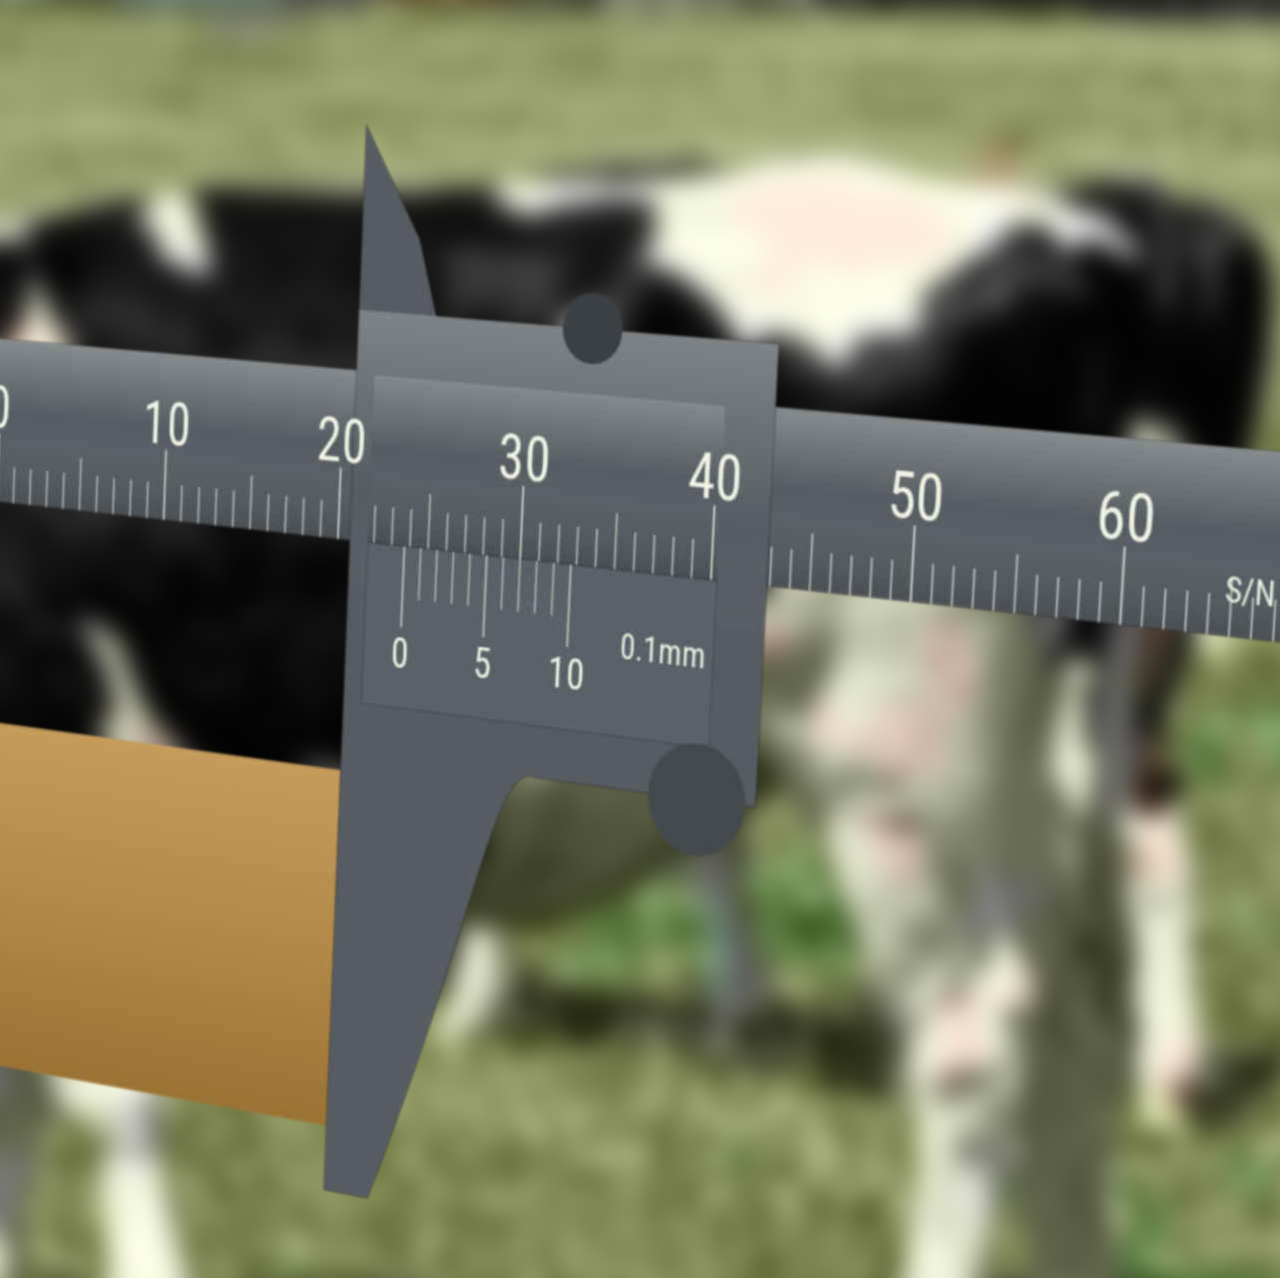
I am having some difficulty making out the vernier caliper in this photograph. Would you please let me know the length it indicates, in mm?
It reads 23.7 mm
